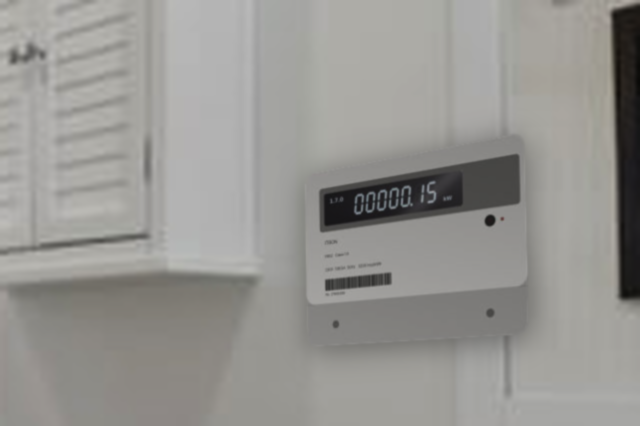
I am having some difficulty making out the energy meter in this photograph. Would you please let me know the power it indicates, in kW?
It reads 0.15 kW
